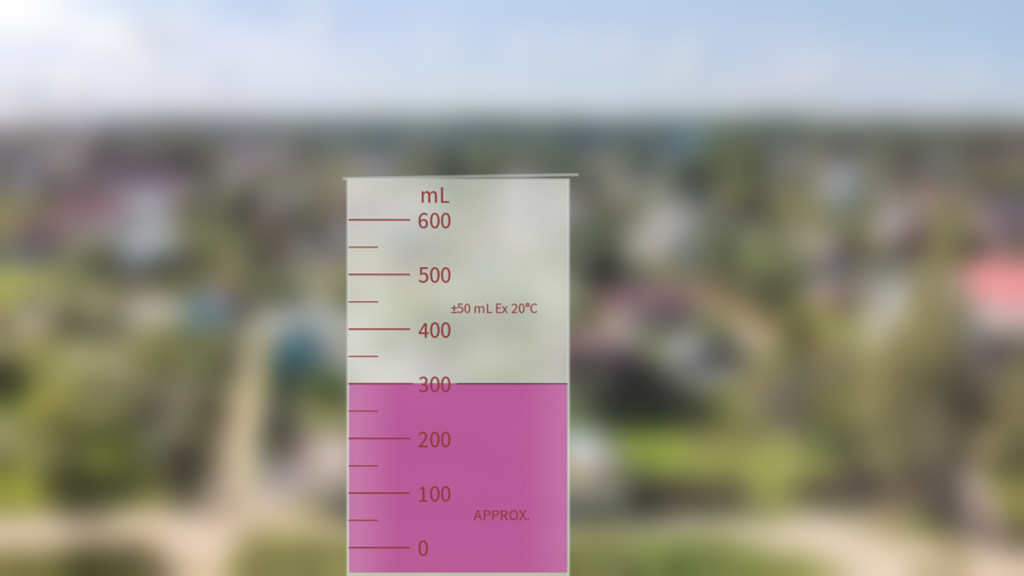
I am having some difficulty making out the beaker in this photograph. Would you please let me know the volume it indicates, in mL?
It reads 300 mL
